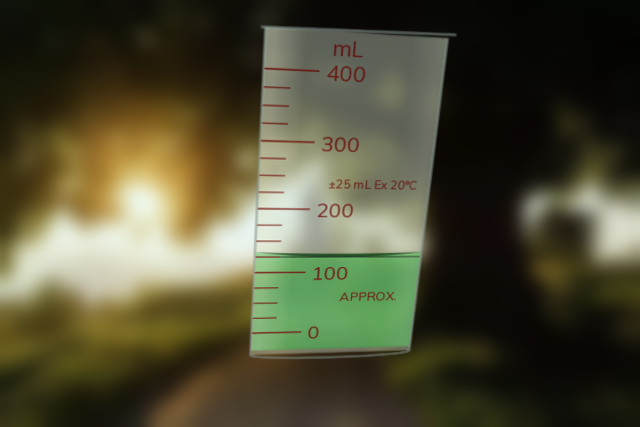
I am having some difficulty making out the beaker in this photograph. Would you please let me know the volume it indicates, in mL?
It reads 125 mL
